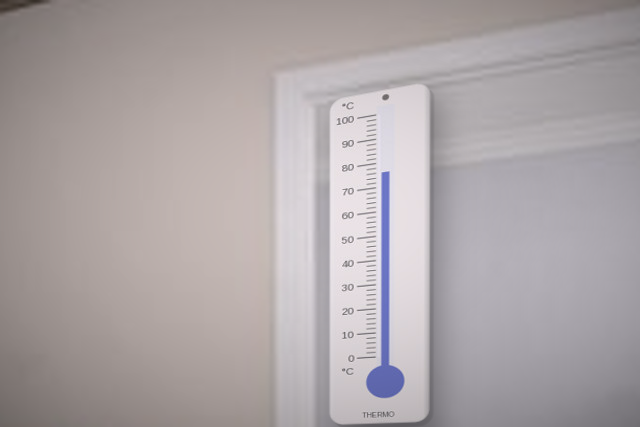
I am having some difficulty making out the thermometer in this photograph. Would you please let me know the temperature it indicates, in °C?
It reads 76 °C
